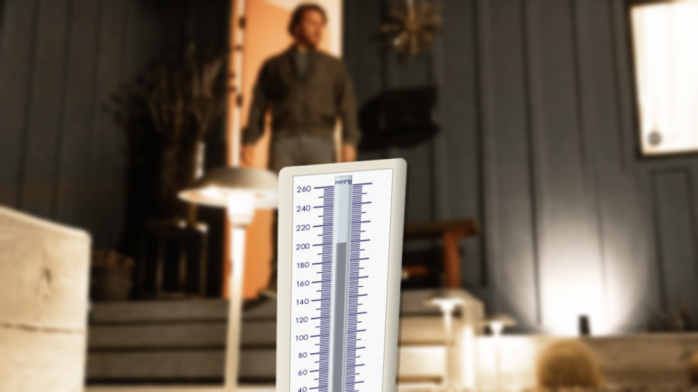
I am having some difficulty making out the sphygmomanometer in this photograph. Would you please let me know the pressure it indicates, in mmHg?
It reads 200 mmHg
